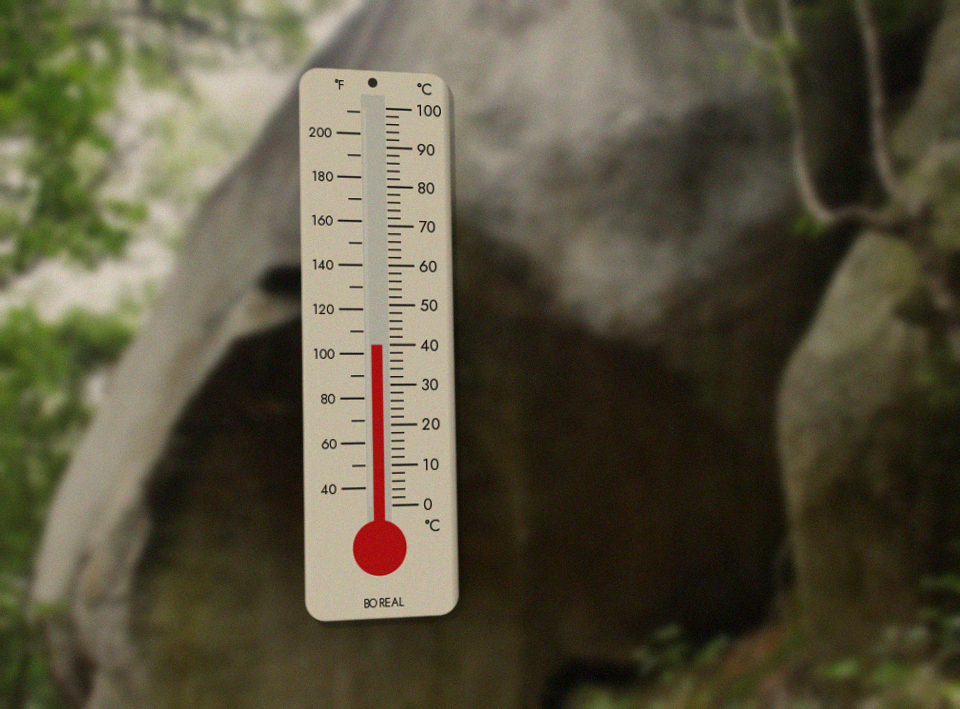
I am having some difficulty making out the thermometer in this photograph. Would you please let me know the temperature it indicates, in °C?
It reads 40 °C
